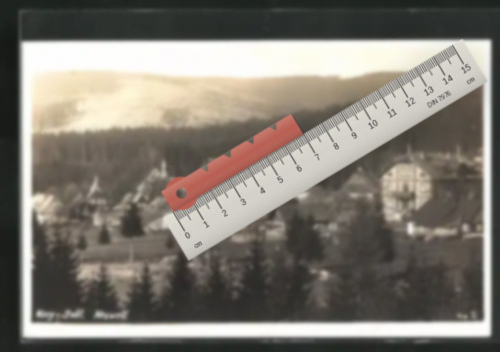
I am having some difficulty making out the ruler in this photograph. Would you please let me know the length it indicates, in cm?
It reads 7 cm
